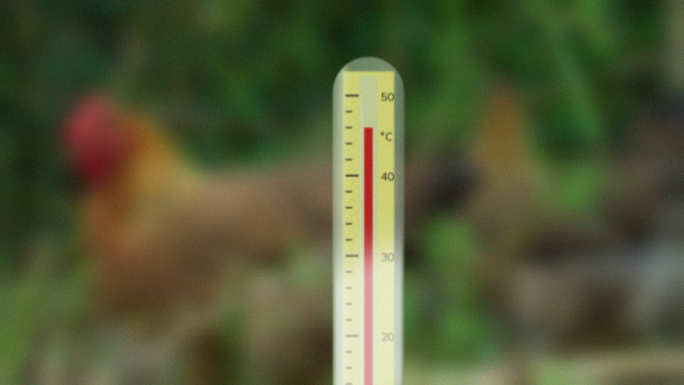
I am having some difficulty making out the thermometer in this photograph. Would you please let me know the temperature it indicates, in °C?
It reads 46 °C
